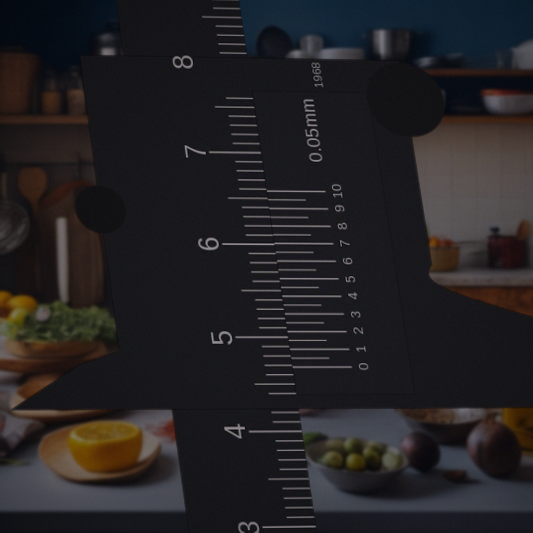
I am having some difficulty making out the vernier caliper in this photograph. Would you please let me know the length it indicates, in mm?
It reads 46.8 mm
